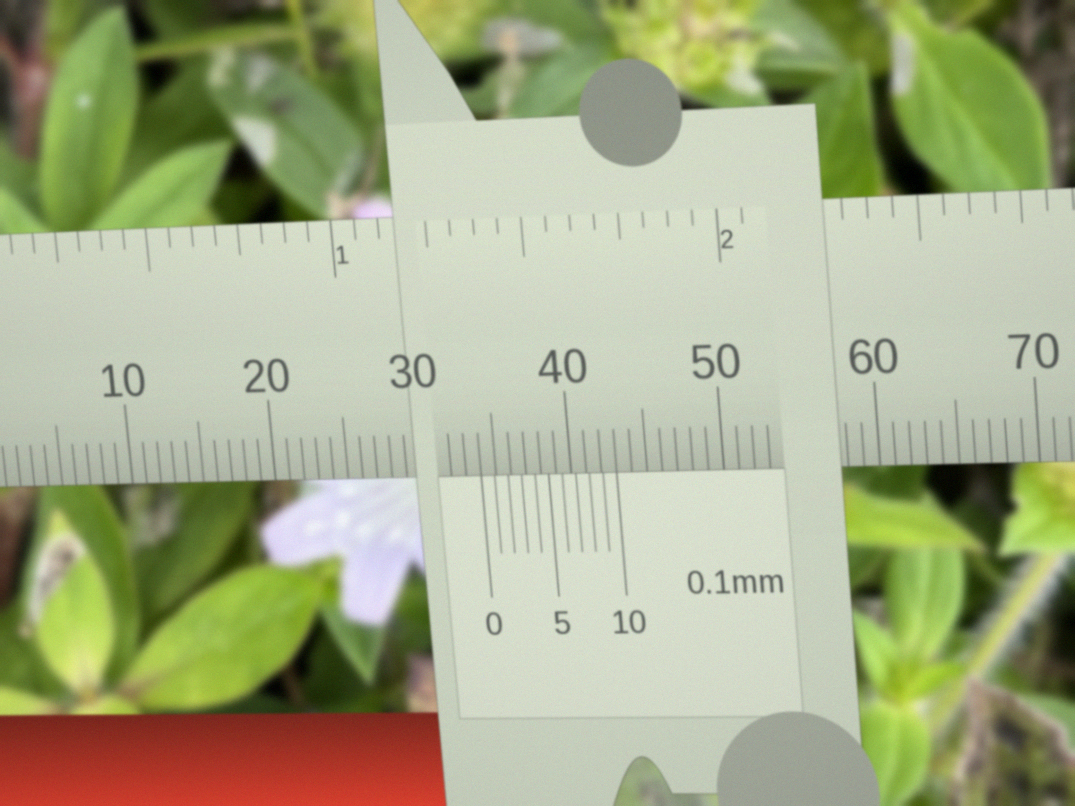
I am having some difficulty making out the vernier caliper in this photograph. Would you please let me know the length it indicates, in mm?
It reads 34.0 mm
